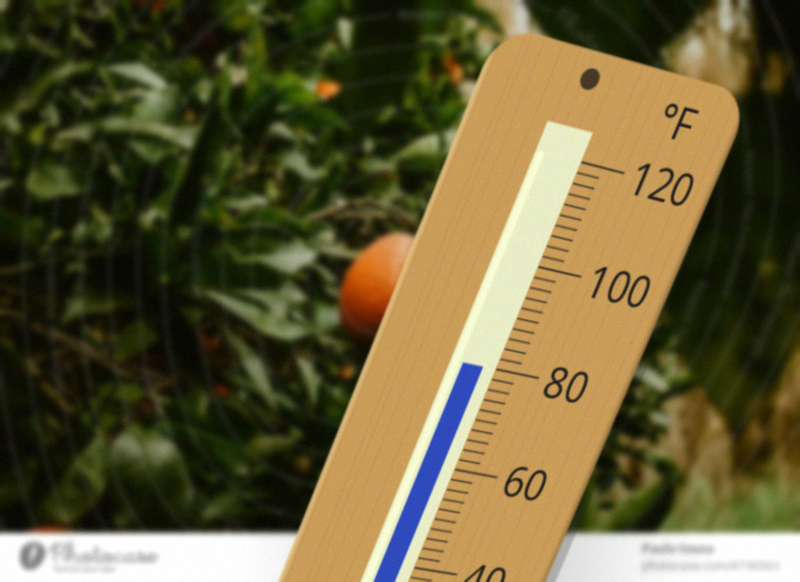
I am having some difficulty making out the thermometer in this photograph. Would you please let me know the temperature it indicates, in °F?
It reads 80 °F
